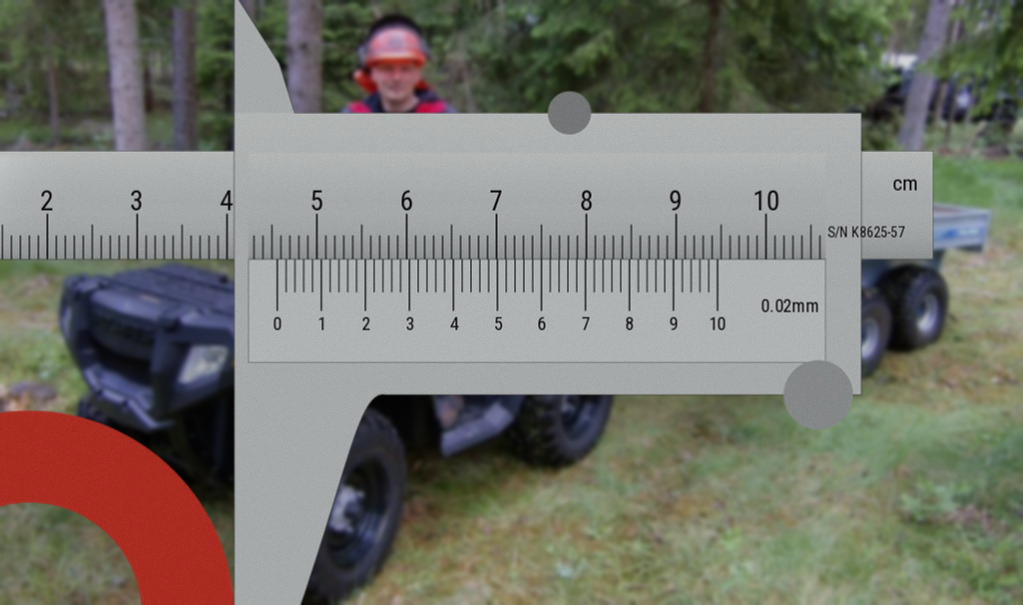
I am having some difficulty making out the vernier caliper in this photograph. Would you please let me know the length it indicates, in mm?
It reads 45.6 mm
